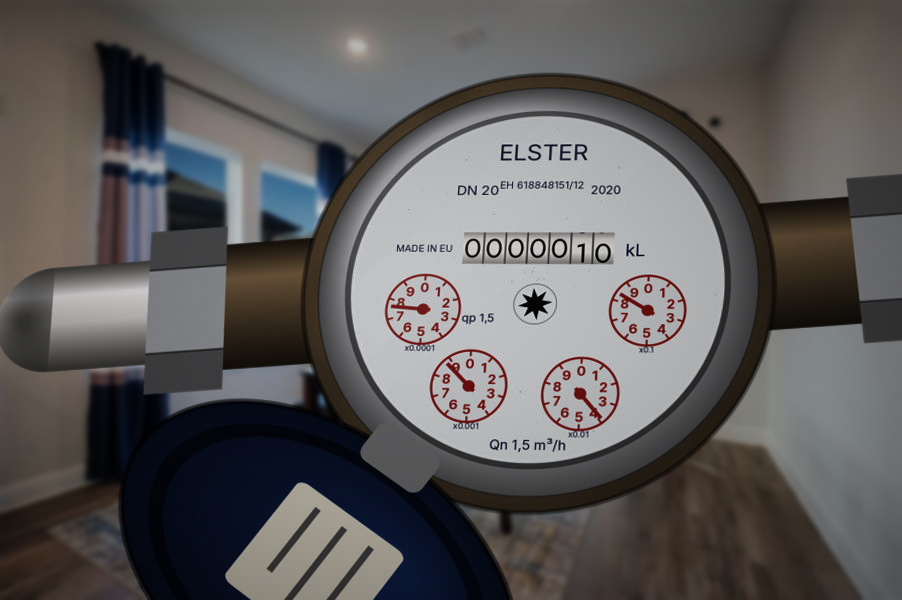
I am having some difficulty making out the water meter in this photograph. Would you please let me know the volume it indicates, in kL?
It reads 9.8387 kL
